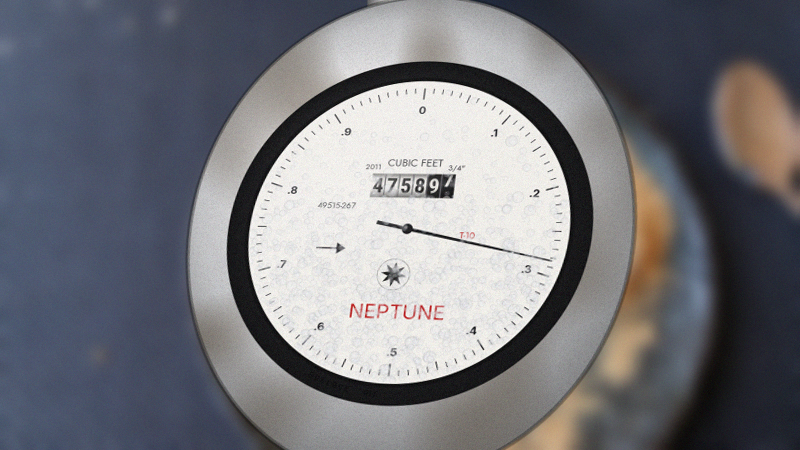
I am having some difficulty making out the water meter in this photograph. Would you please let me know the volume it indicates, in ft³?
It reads 475897.28 ft³
